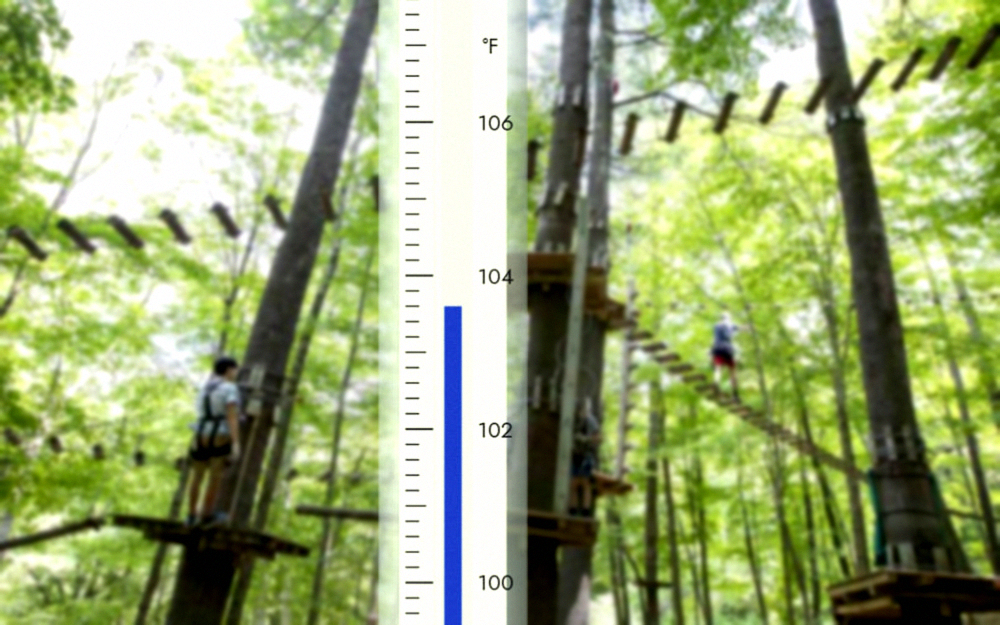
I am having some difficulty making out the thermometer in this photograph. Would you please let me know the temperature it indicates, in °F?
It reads 103.6 °F
